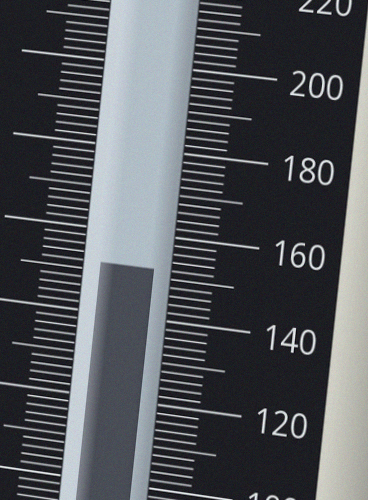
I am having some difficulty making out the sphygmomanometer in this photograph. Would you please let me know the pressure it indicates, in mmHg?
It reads 152 mmHg
